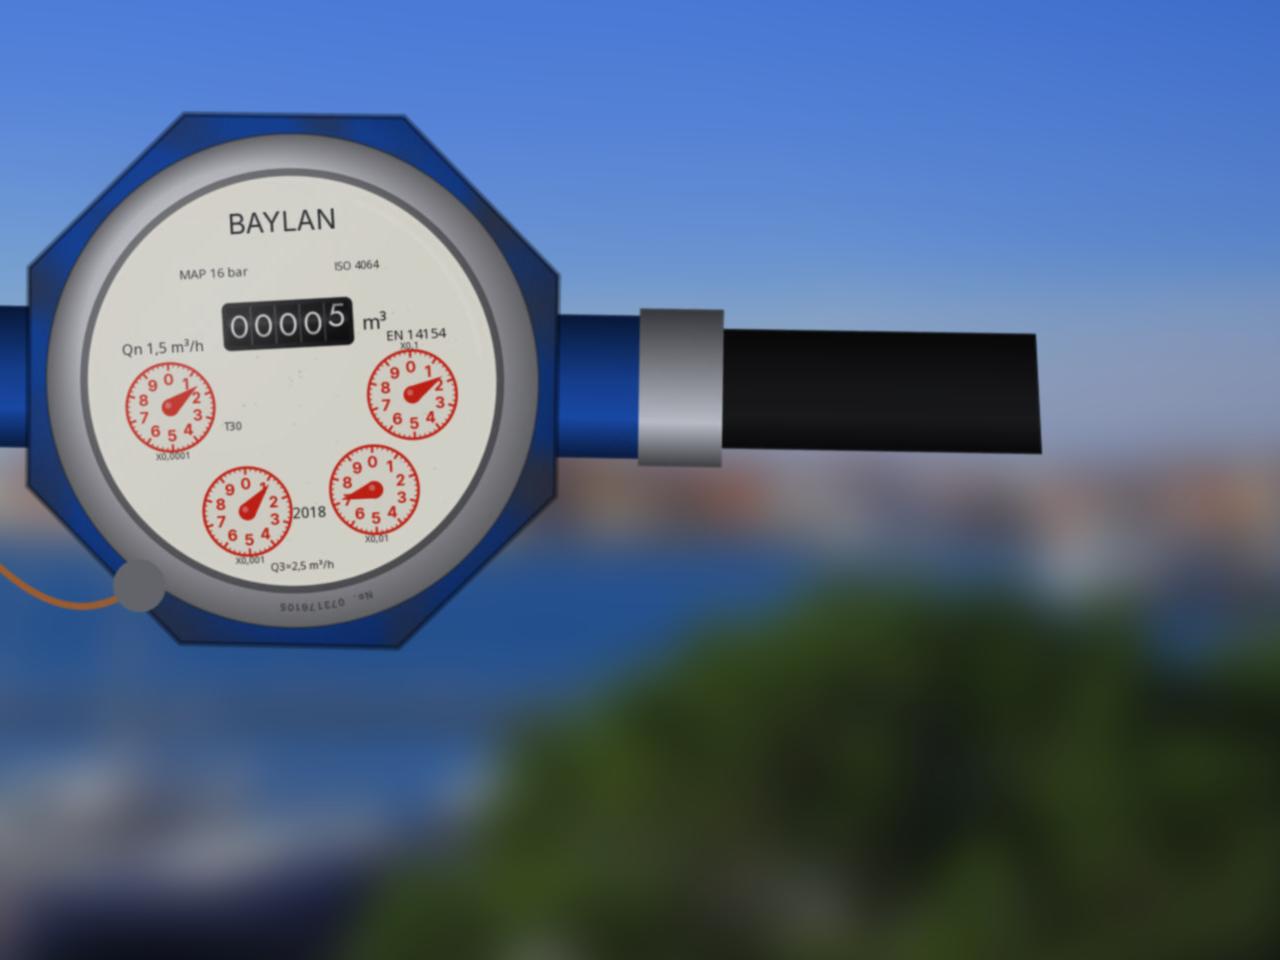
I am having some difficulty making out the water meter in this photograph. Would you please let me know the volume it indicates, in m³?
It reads 5.1711 m³
